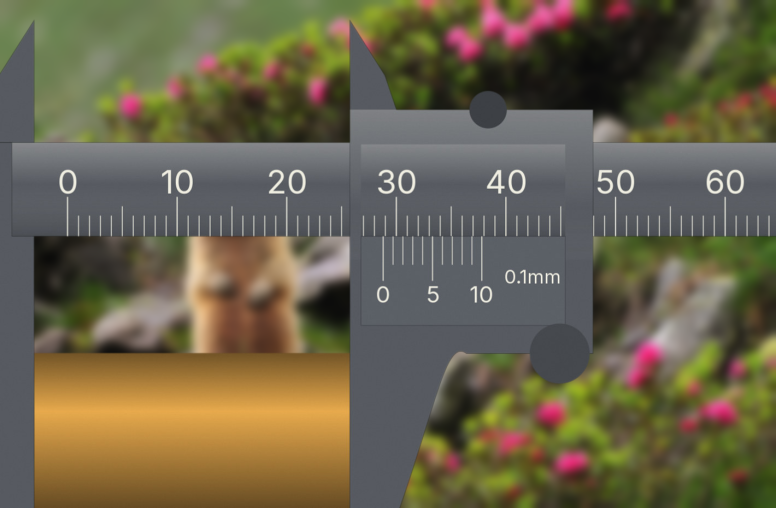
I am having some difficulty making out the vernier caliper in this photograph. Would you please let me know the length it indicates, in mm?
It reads 28.8 mm
